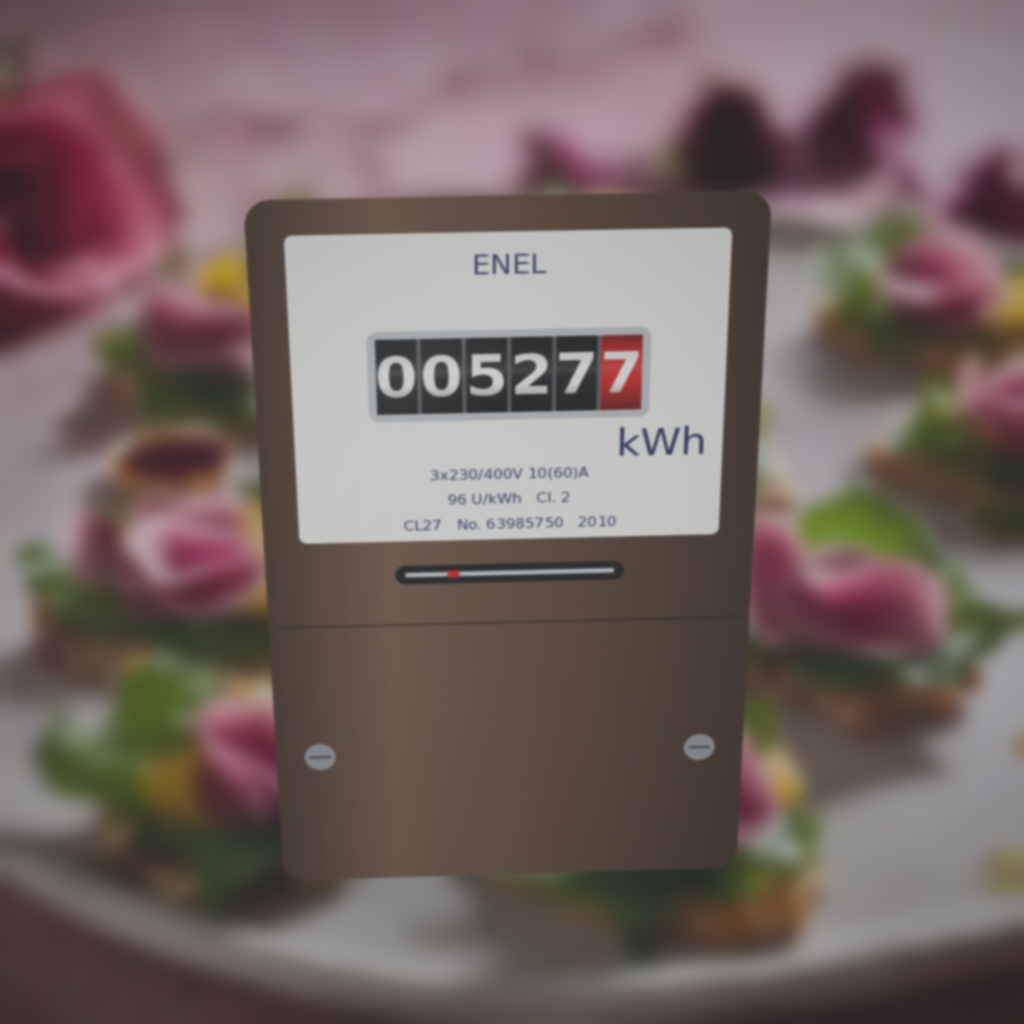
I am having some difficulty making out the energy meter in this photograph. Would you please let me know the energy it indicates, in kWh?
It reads 527.7 kWh
